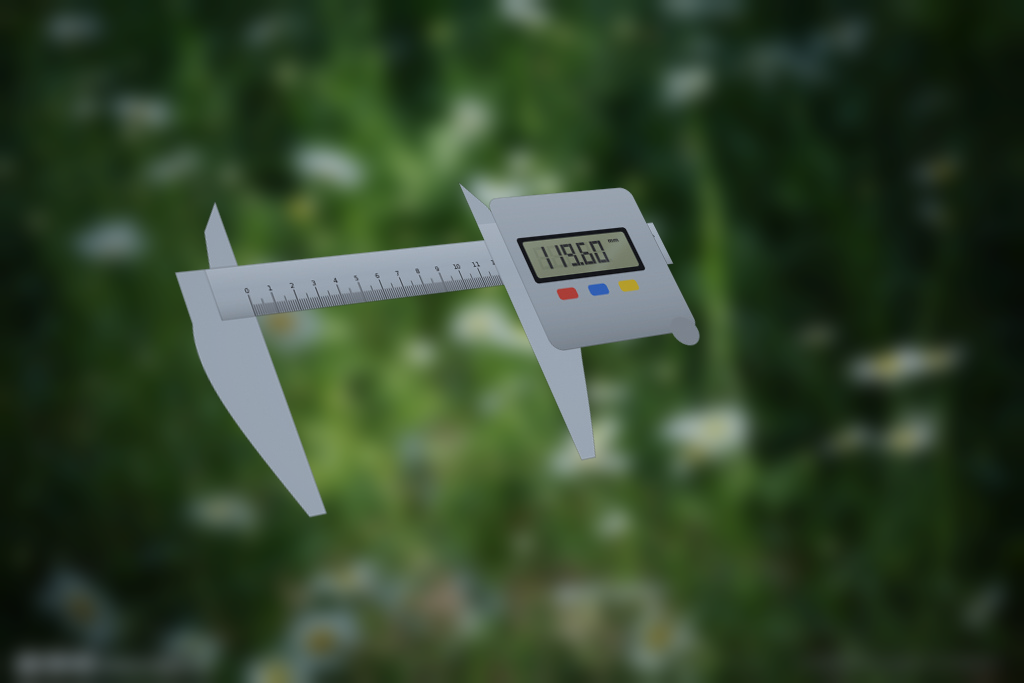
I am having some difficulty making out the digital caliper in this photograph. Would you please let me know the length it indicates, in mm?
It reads 119.60 mm
